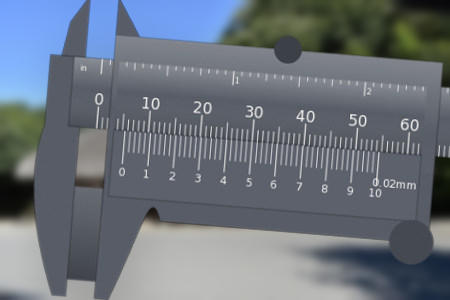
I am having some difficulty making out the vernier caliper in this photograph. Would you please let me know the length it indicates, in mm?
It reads 5.5 mm
